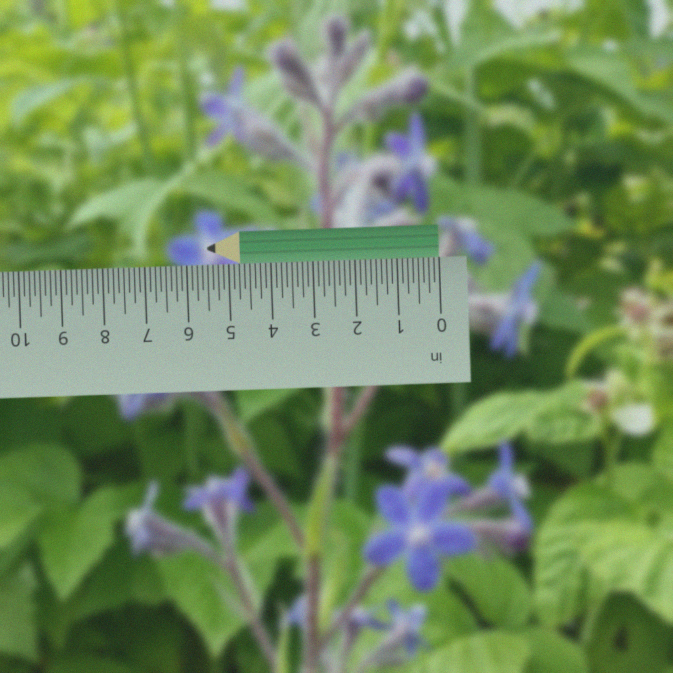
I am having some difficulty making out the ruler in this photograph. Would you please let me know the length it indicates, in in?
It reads 5.5 in
